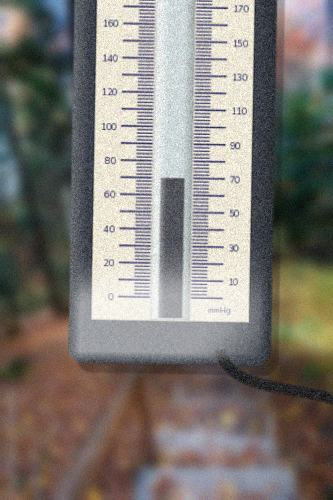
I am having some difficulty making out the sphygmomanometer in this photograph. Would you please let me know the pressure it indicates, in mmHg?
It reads 70 mmHg
